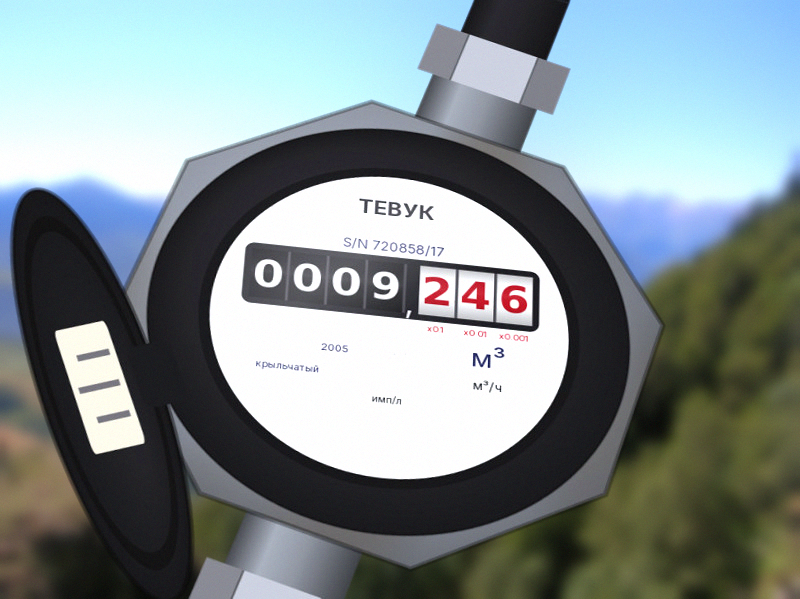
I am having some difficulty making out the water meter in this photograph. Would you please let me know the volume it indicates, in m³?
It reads 9.246 m³
